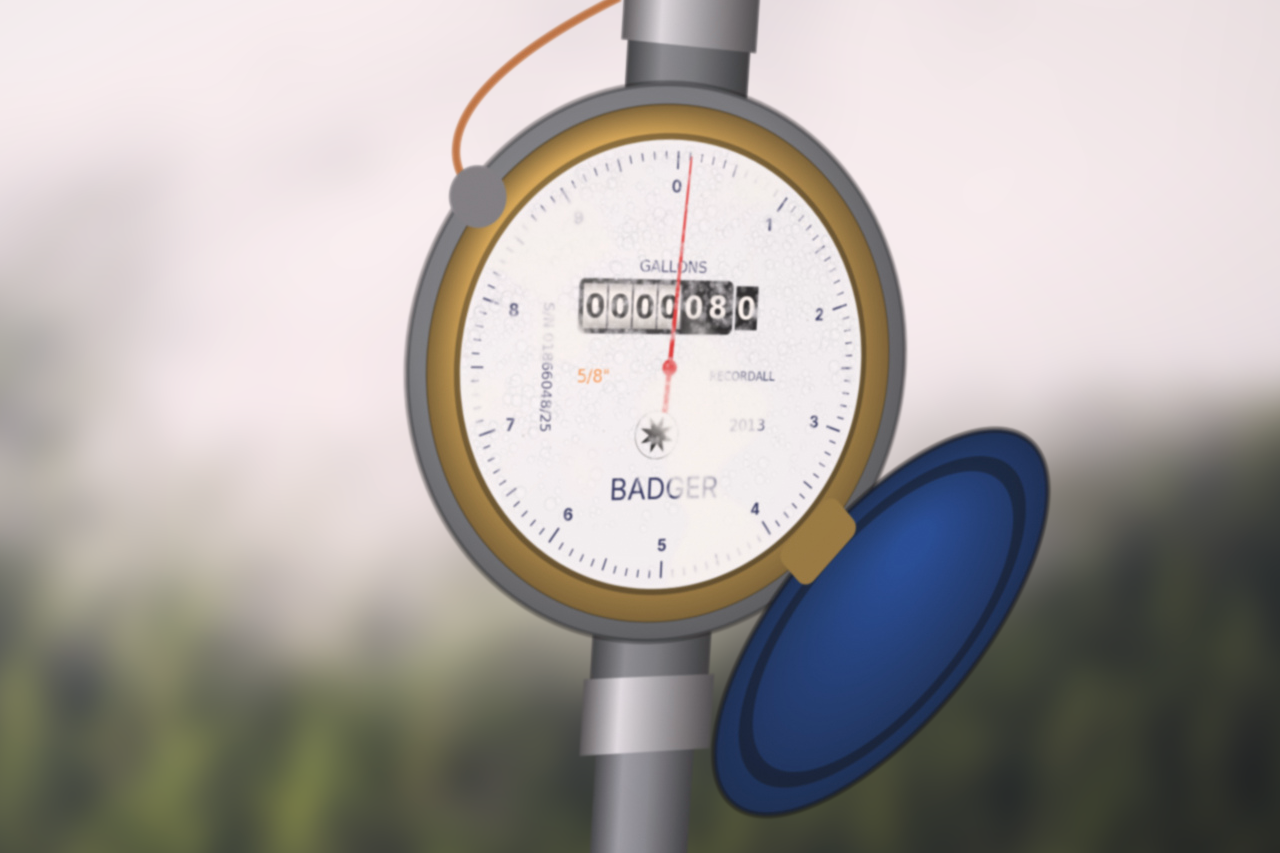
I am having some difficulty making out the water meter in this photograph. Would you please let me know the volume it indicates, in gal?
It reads 80.1 gal
